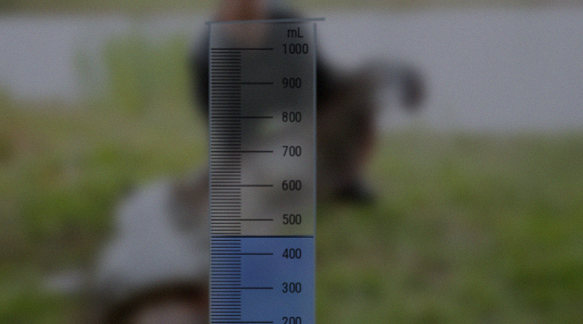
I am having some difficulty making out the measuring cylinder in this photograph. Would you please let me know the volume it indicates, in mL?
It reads 450 mL
